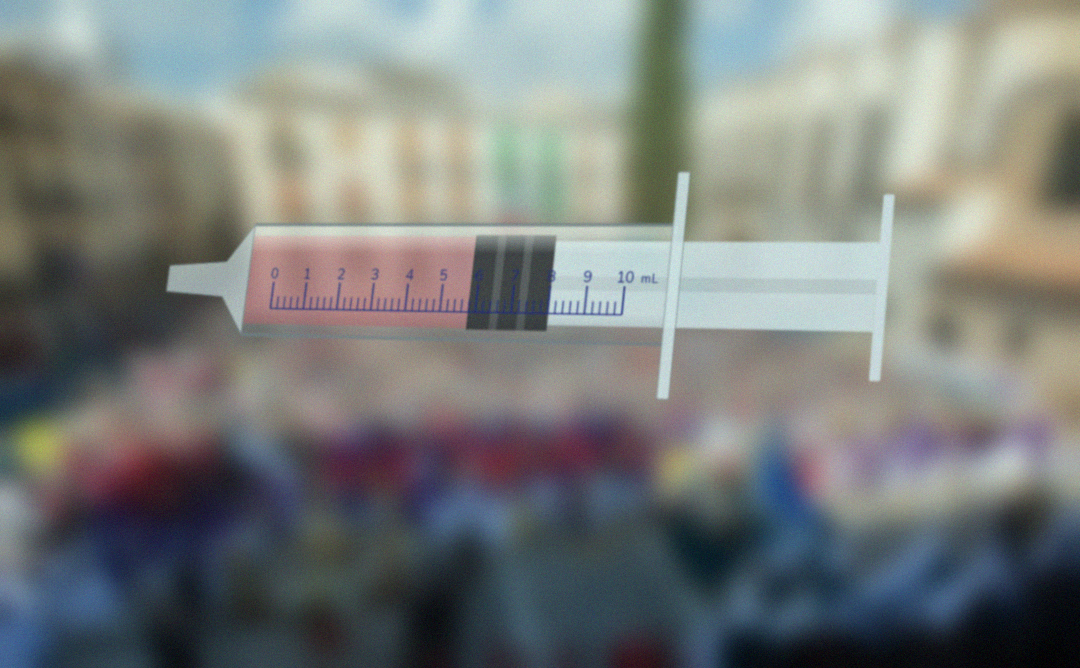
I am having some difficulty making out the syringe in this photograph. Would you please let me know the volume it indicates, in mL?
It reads 5.8 mL
